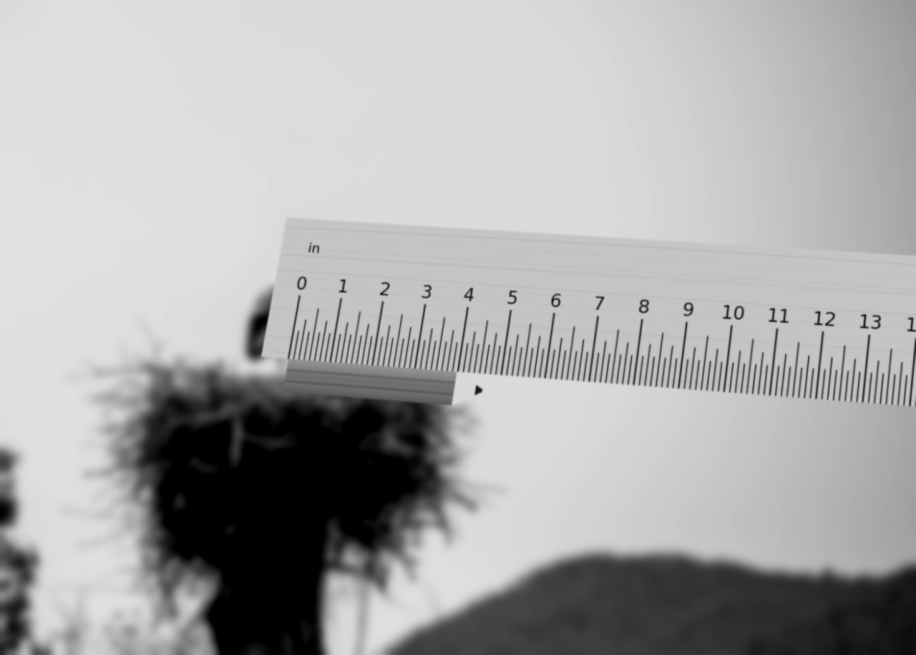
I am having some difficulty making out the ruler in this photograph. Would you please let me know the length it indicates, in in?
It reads 4.625 in
